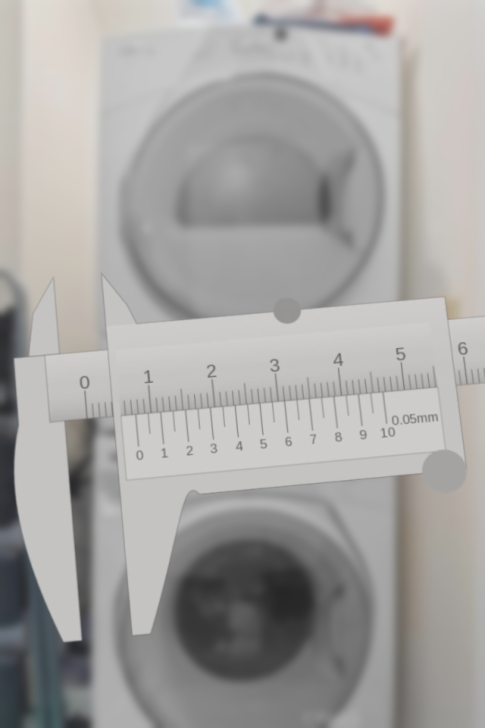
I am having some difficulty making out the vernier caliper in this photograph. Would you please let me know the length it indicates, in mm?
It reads 7.6 mm
